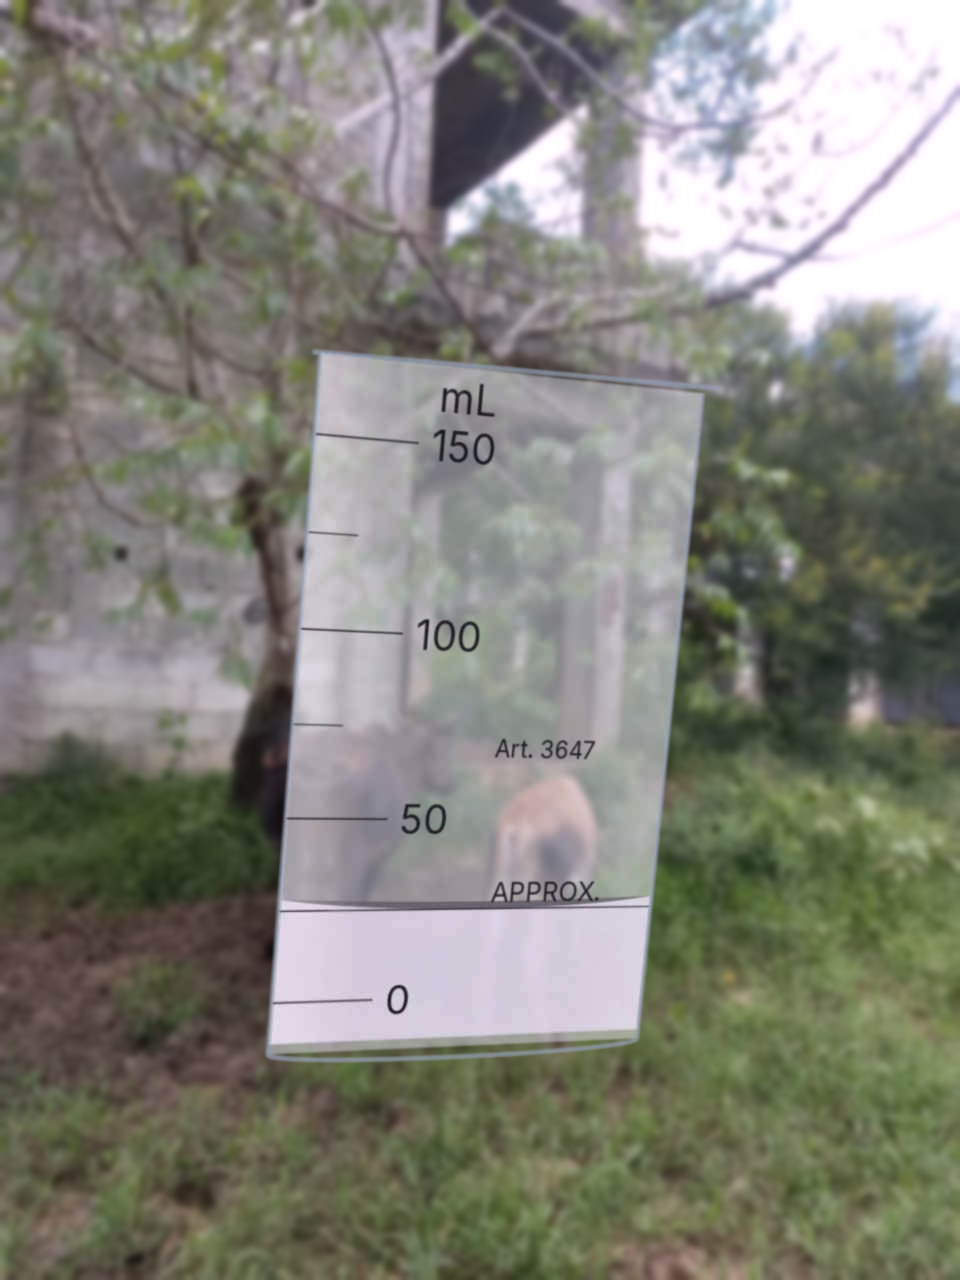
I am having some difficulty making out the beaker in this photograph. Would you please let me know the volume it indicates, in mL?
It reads 25 mL
